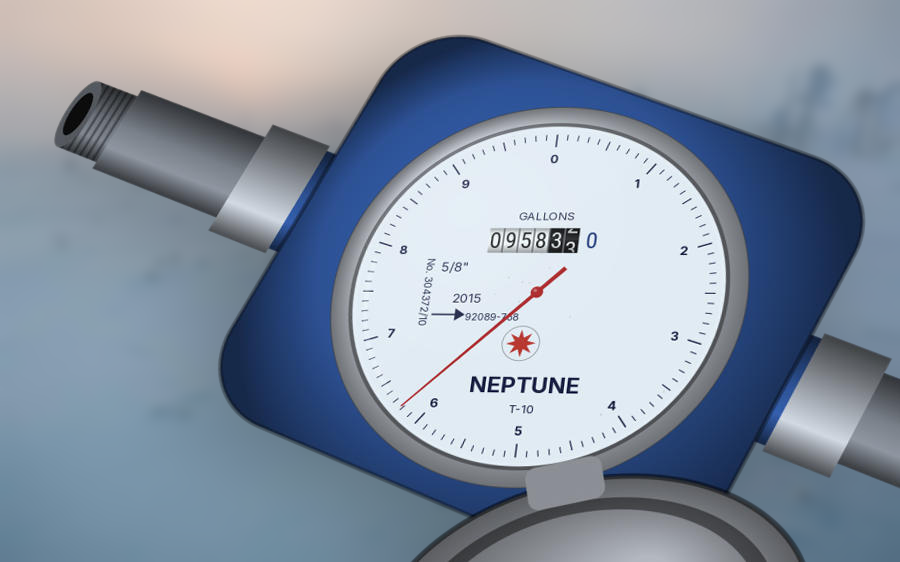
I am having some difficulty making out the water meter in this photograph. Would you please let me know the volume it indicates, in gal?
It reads 958326.2 gal
